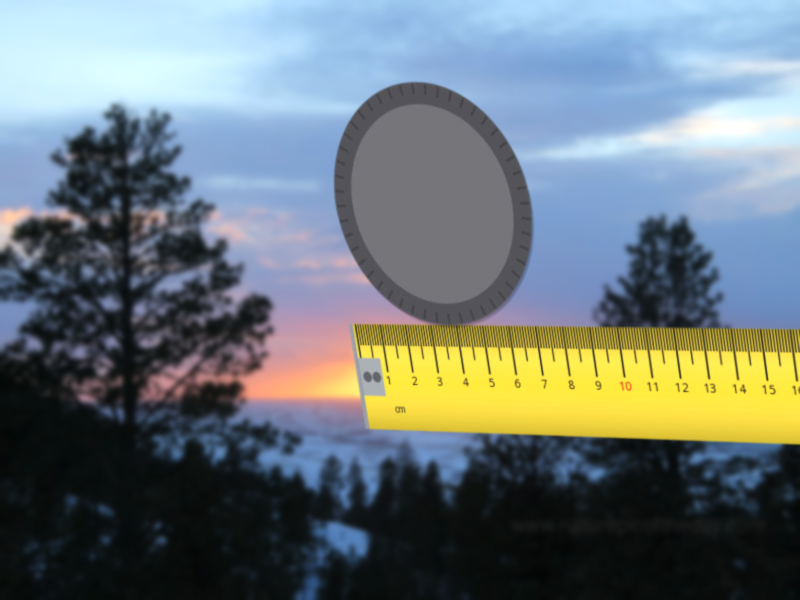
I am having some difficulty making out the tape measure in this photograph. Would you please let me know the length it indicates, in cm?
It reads 7.5 cm
